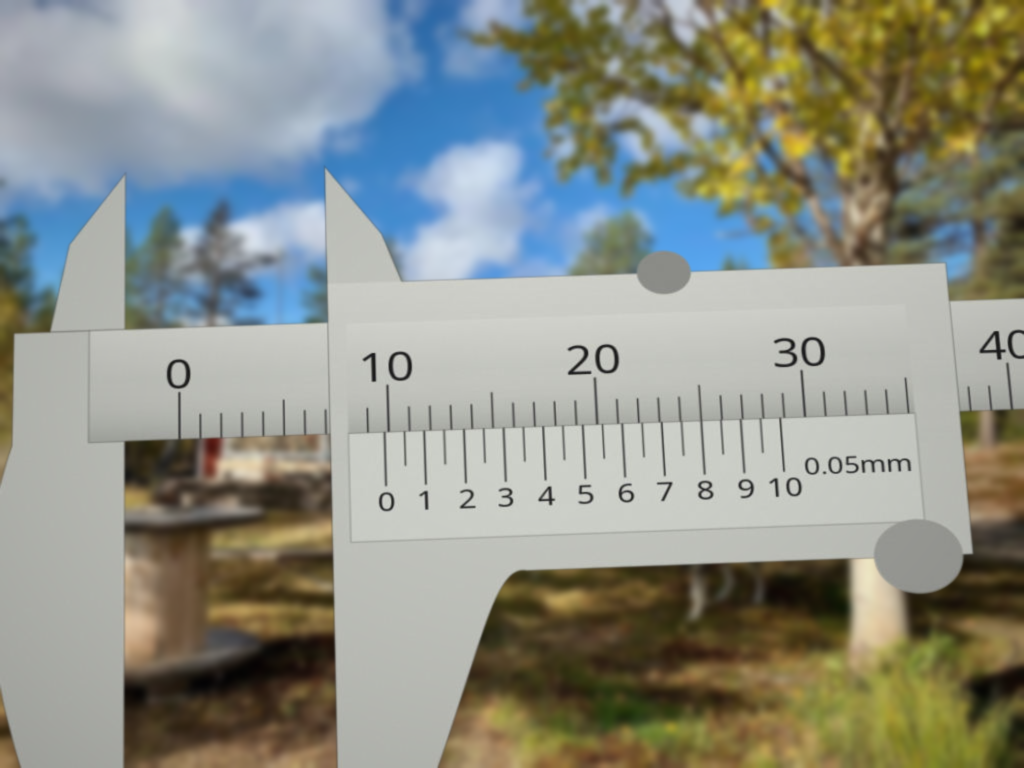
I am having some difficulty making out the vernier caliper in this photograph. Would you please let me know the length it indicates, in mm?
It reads 9.8 mm
